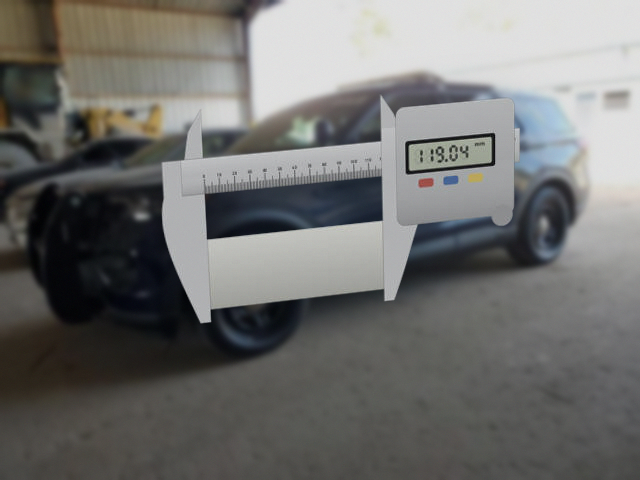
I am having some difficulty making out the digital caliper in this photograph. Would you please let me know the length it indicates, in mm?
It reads 119.04 mm
